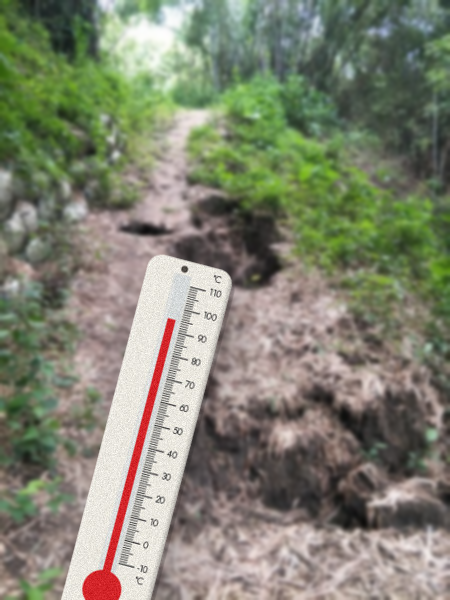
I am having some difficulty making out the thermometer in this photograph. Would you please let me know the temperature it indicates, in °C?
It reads 95 °C
